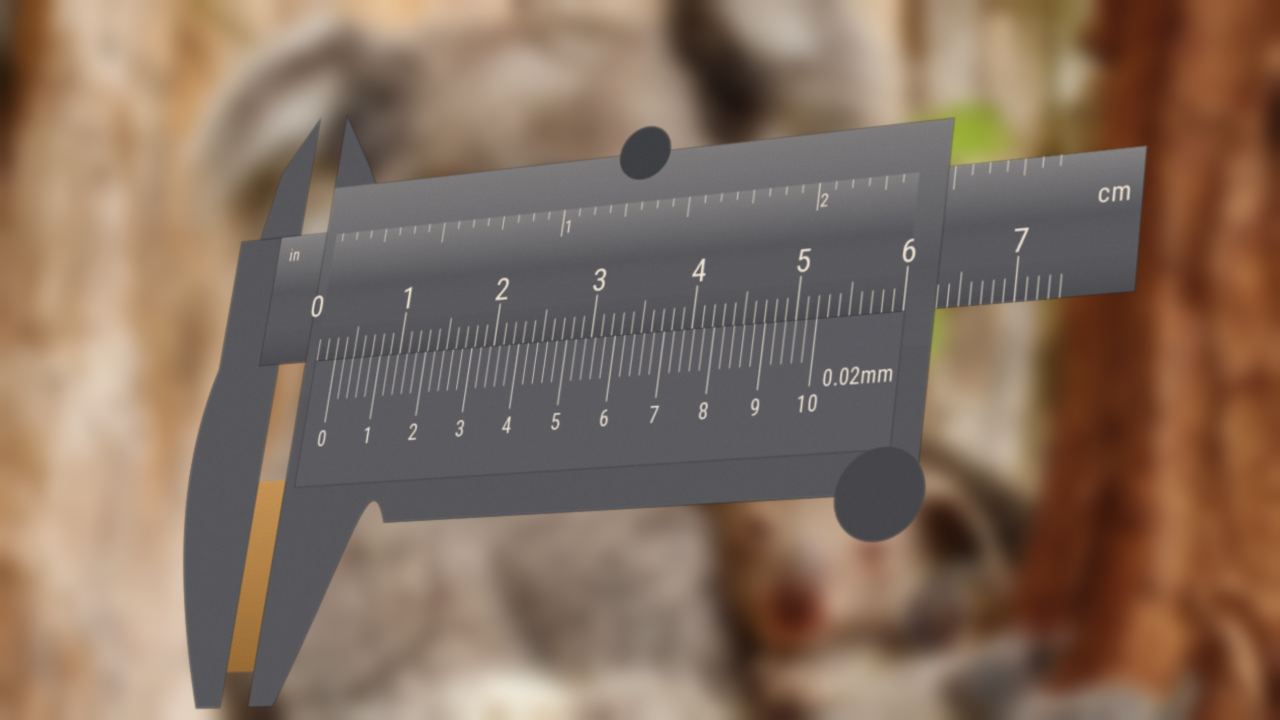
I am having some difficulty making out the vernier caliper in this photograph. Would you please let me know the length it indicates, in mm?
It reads 3.0 mm
